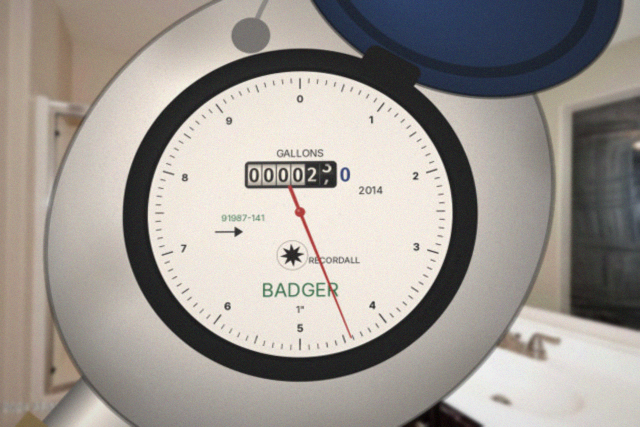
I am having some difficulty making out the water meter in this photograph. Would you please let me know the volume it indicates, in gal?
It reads 234.4 gal
